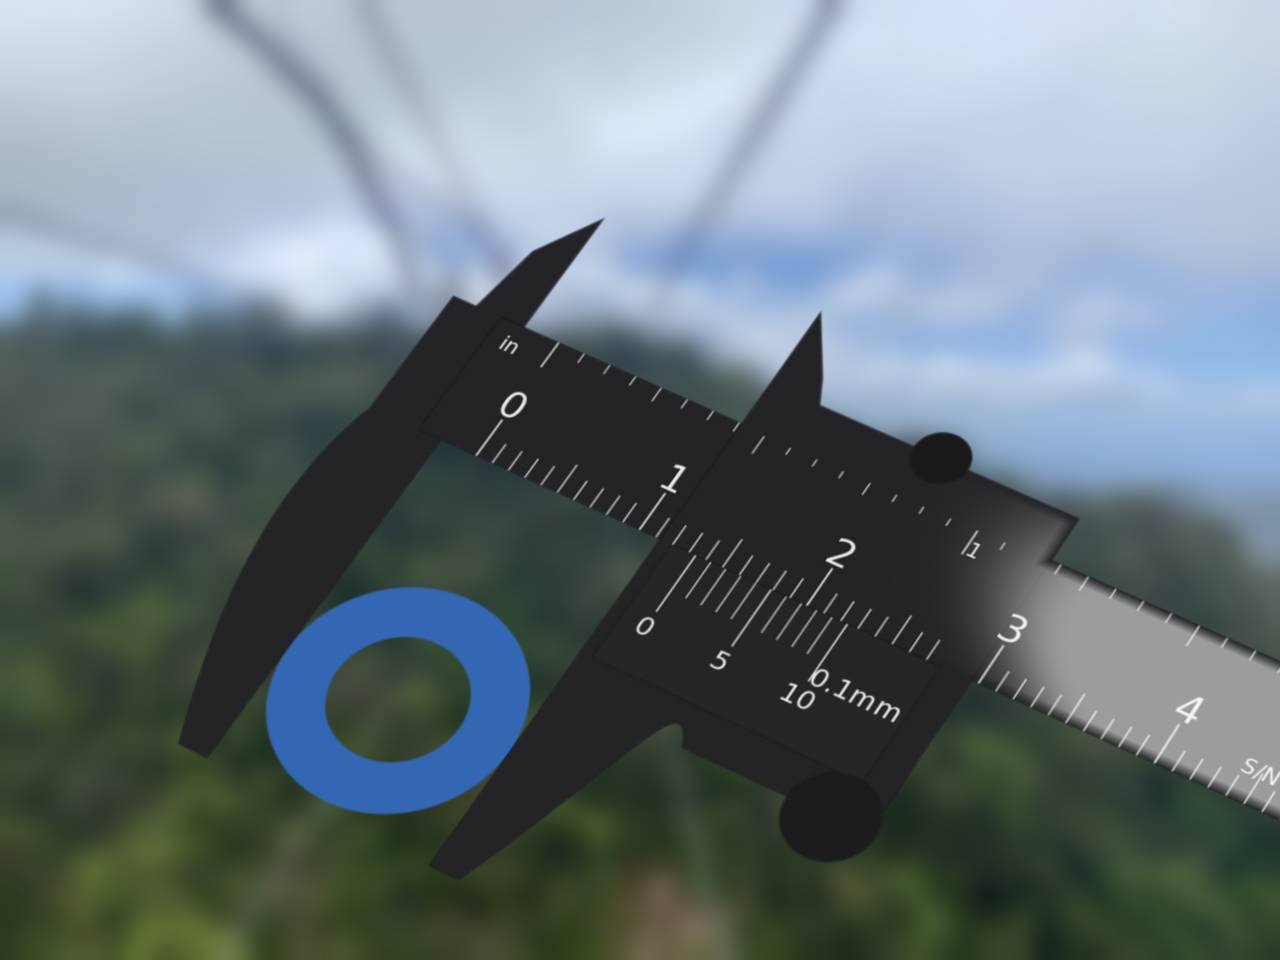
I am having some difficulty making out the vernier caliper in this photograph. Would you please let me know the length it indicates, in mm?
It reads 13.4 mm
